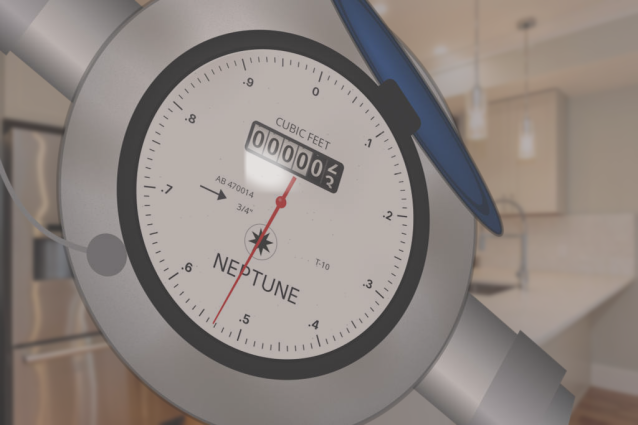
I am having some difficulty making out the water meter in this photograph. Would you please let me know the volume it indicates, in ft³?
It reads 2.53 ft³
